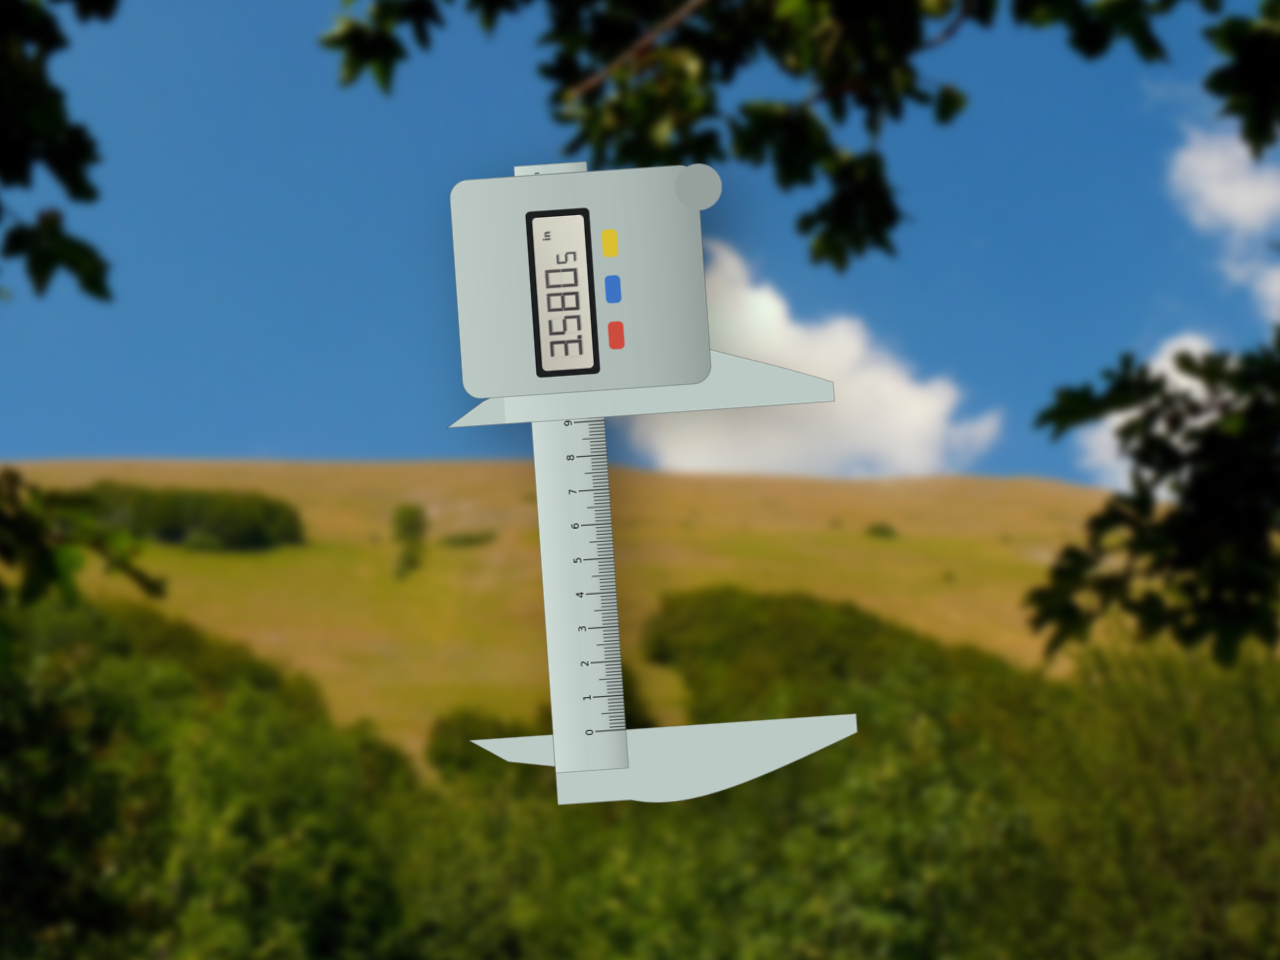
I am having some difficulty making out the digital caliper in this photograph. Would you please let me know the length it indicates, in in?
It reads 3.5805 in
